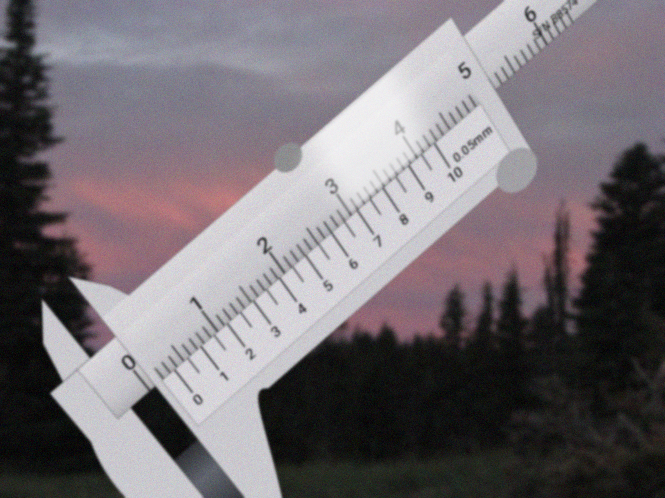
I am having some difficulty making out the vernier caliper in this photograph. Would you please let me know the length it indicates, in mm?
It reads 3.6 mm
